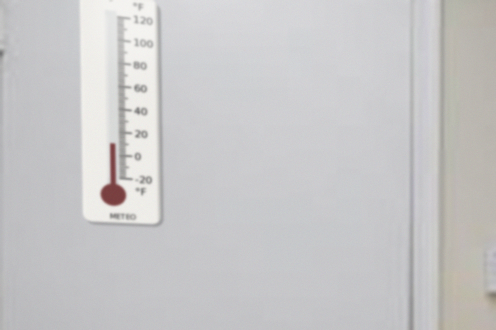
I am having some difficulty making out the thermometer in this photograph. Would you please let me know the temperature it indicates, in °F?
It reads 10 °F
